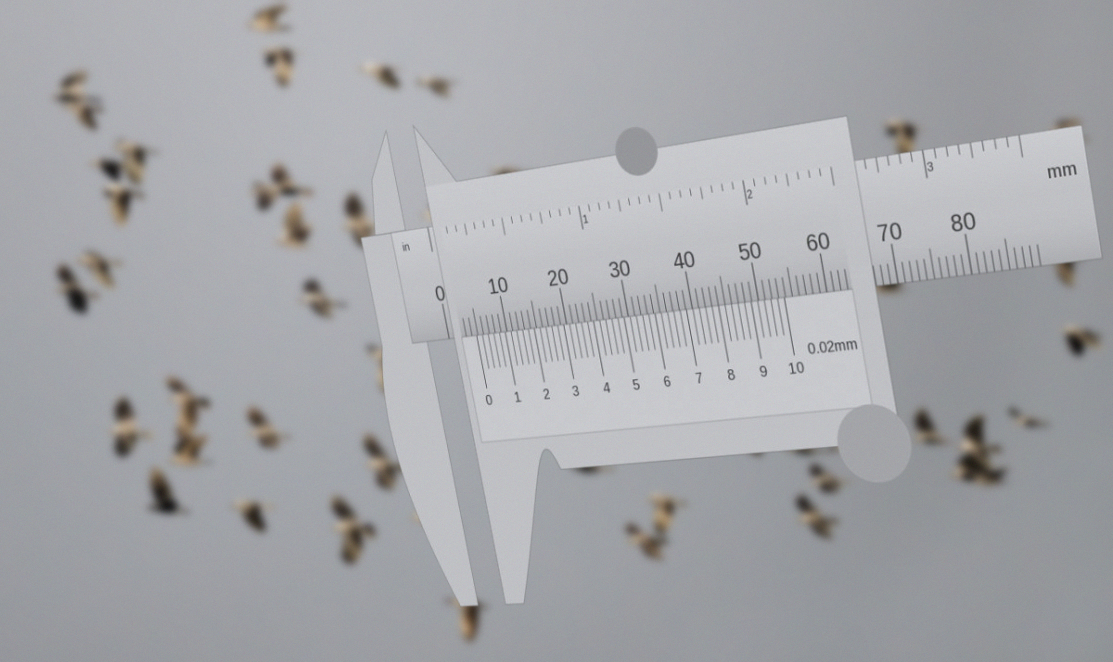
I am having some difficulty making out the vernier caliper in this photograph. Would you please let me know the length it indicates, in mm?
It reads 4.8 mm
